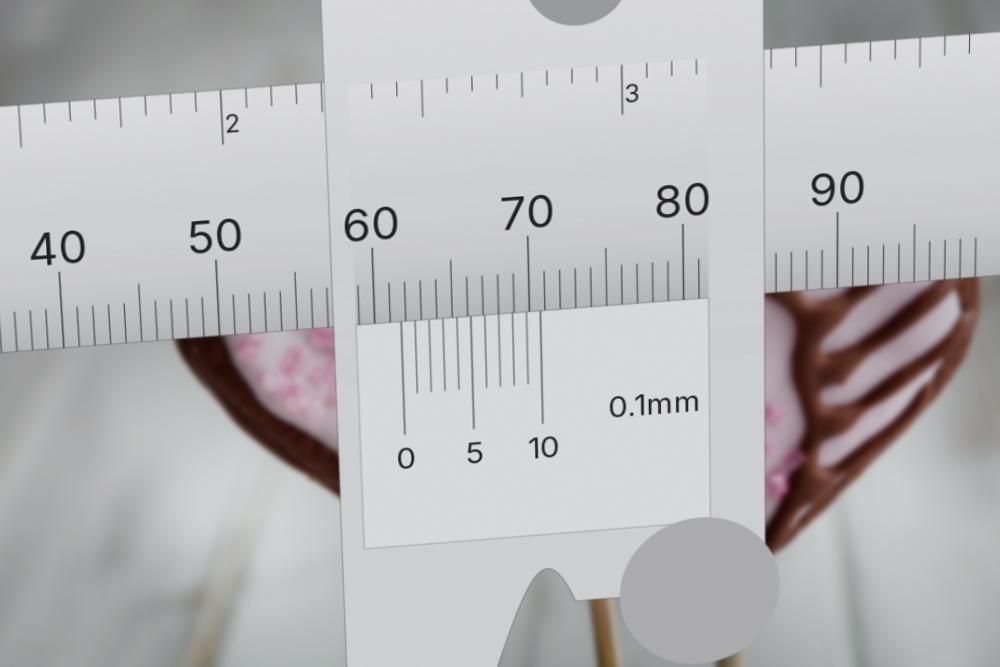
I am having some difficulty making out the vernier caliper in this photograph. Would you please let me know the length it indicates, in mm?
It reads 61.7 mm
